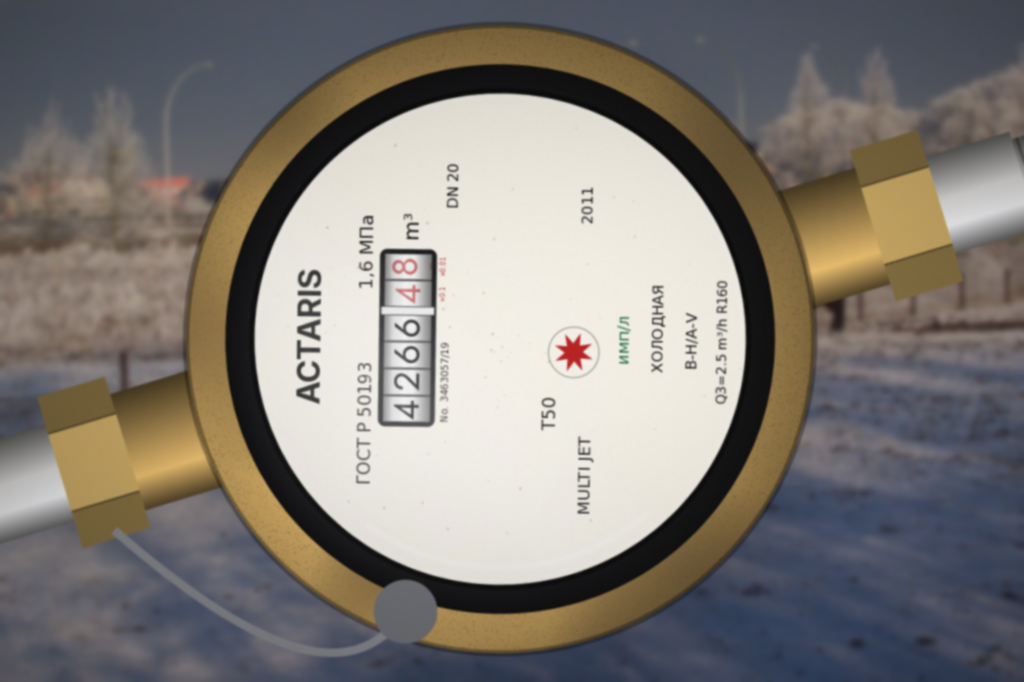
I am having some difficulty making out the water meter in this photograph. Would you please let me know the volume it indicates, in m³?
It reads 4266.48 m³
